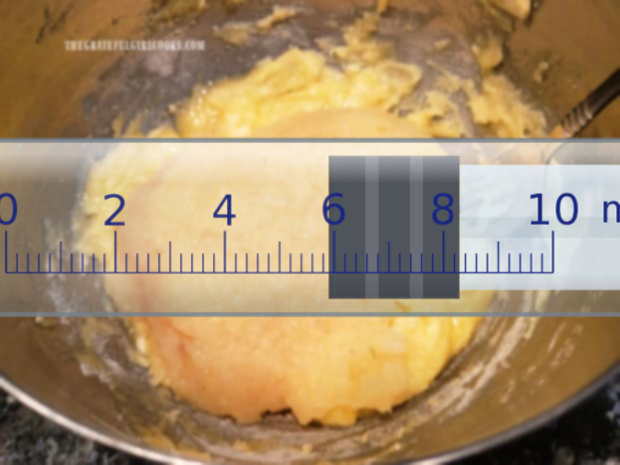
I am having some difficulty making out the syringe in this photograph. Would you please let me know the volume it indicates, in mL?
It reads 5.9 mL
